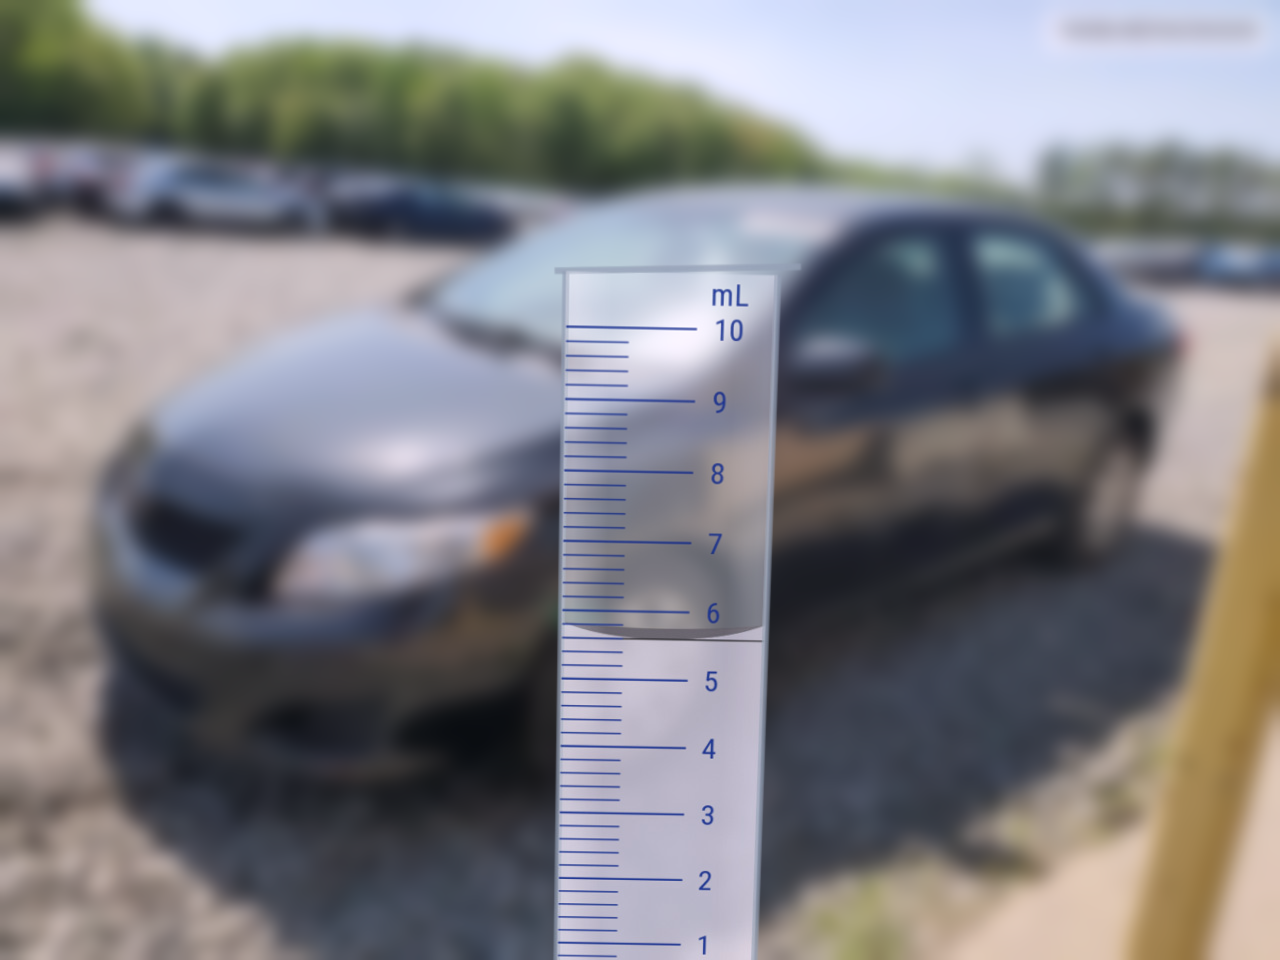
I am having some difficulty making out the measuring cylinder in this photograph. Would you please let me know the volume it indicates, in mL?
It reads 5.6 mL
